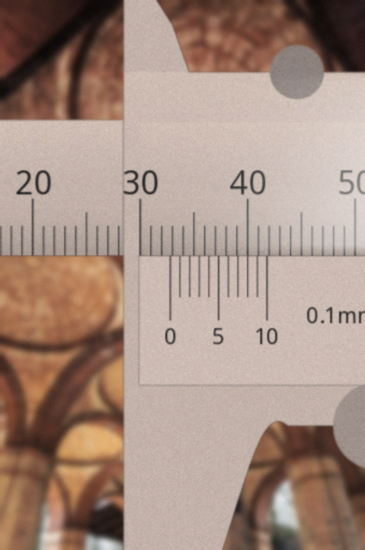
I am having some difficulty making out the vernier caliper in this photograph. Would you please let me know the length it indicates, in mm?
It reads 32.8 mm
